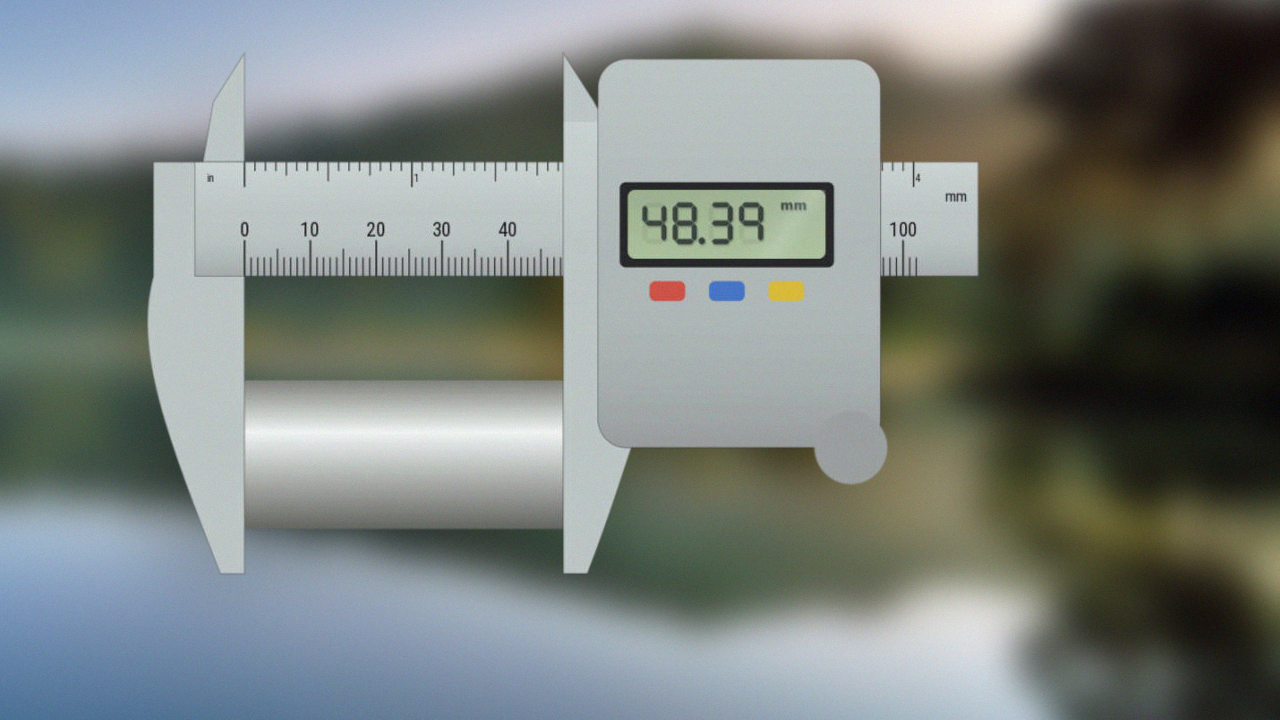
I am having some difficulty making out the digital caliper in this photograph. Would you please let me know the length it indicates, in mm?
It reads 48.39 mm
